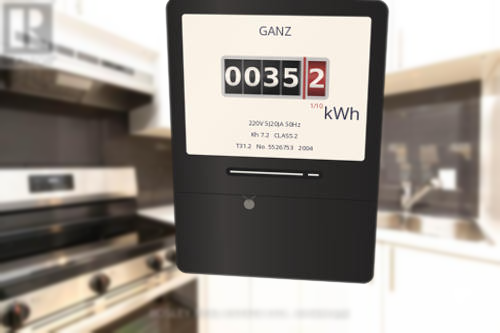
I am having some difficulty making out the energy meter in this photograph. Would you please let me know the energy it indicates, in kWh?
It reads 35.2 kWh
